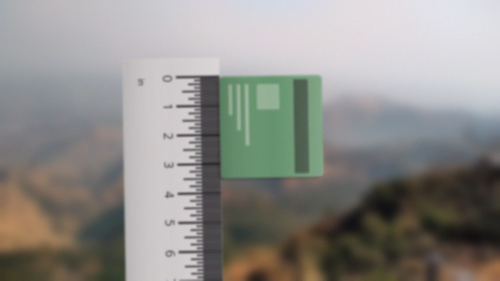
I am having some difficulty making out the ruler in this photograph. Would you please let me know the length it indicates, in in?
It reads 3.5 in
